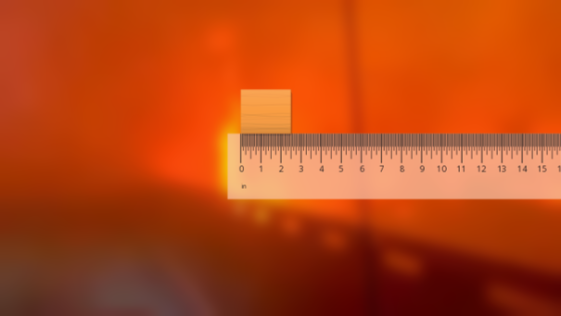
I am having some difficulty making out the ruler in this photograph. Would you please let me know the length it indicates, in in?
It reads 2.5 in
